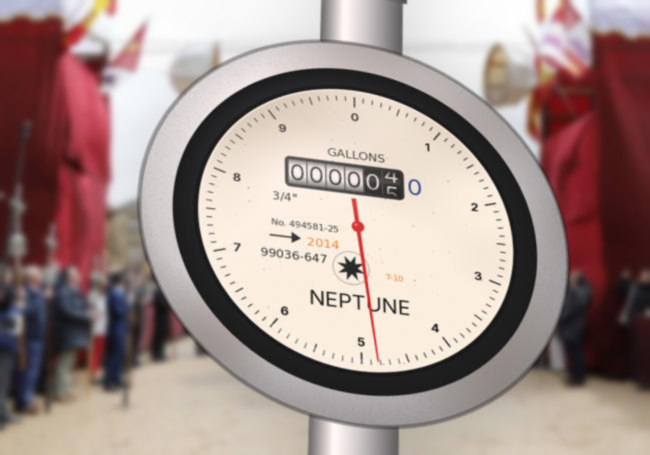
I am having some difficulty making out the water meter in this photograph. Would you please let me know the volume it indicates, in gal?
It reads 44.8 gal
